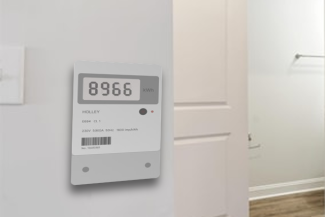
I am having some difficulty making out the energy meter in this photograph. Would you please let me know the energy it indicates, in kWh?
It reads 8966 kWh
